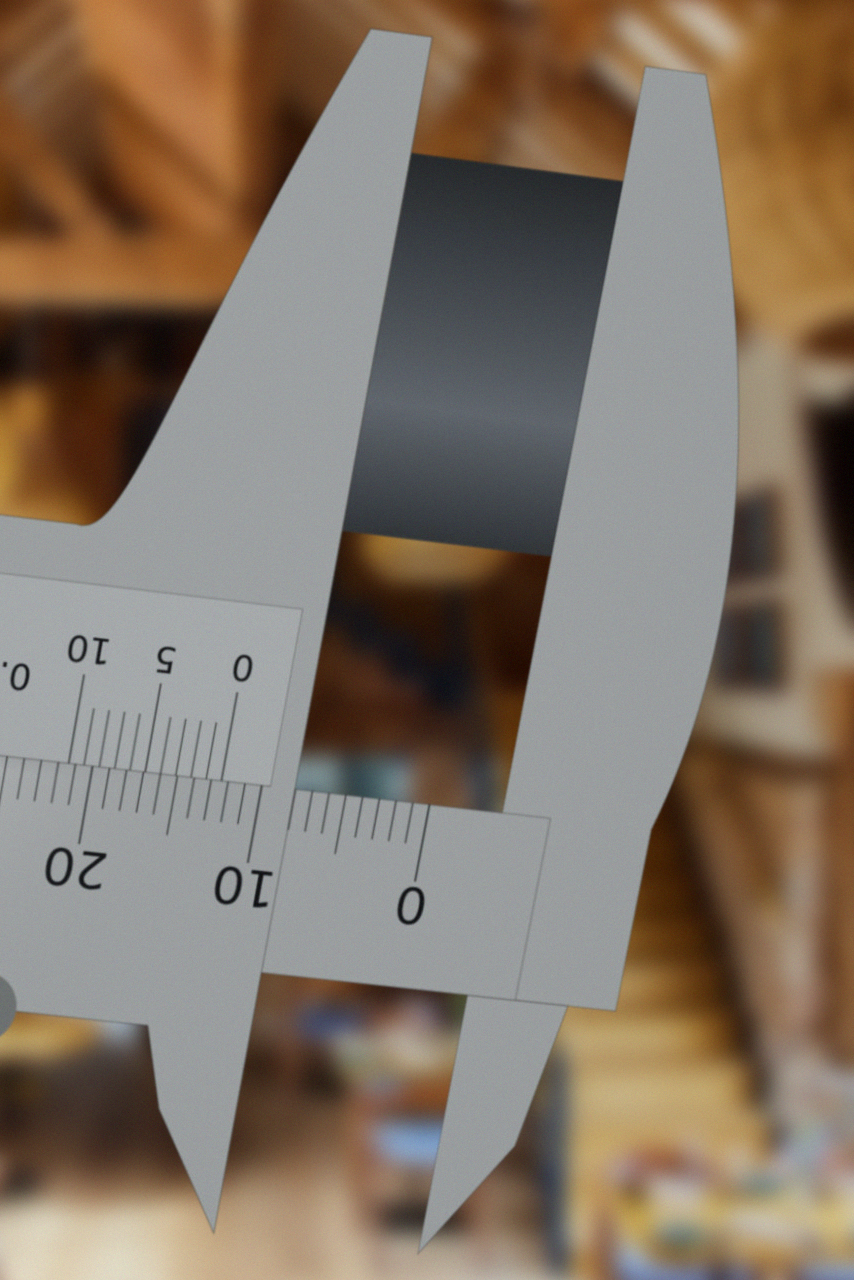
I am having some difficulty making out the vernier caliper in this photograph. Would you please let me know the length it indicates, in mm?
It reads 12.4 mm
